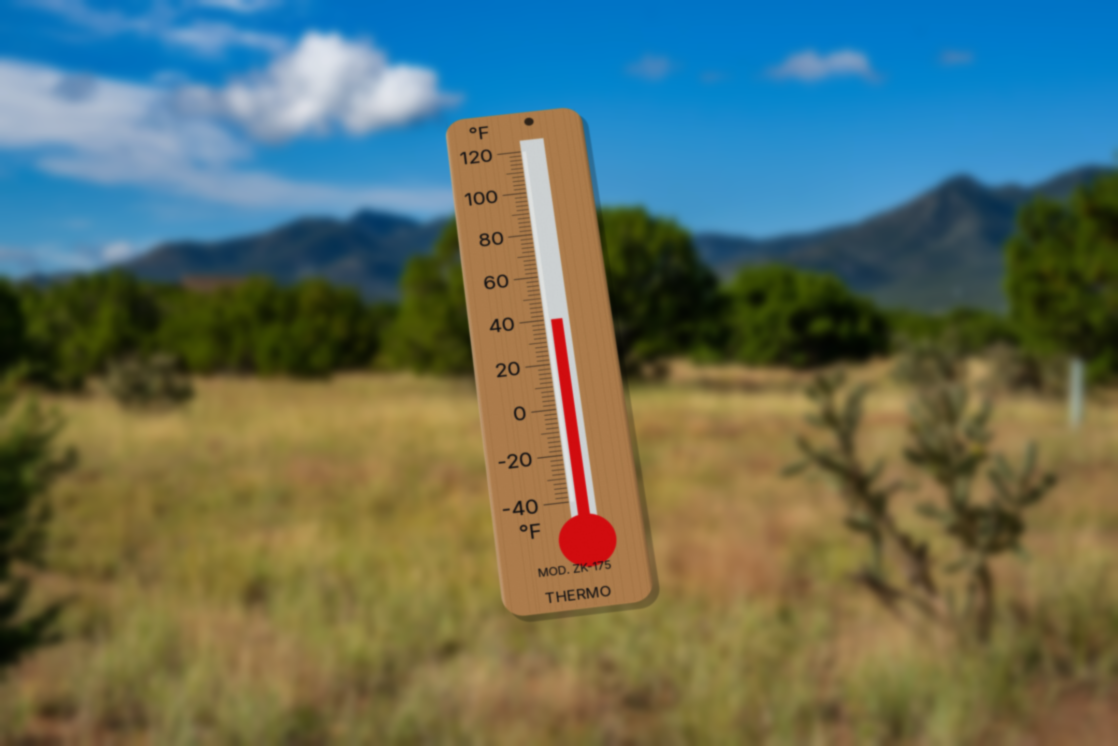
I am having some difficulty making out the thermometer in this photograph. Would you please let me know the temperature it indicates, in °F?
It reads 40 °F
